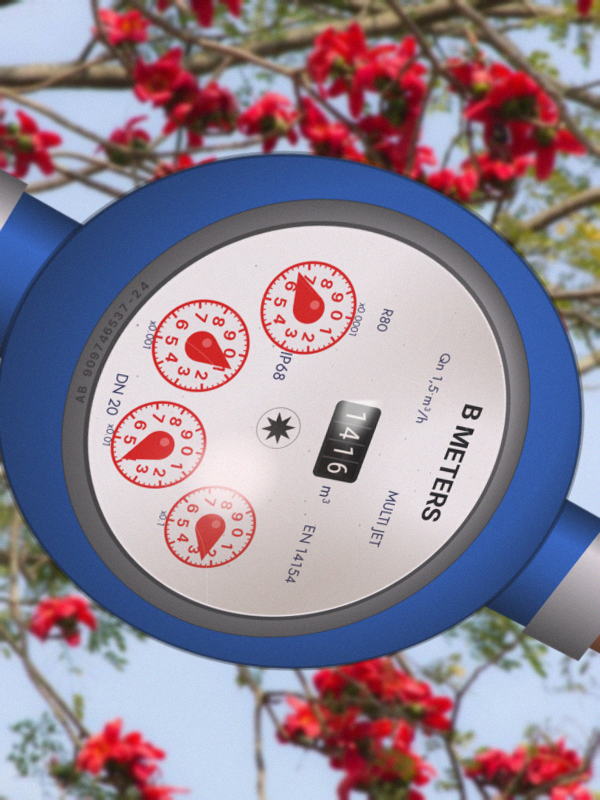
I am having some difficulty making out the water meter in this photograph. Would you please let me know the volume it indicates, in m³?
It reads 1416.2406 m³
